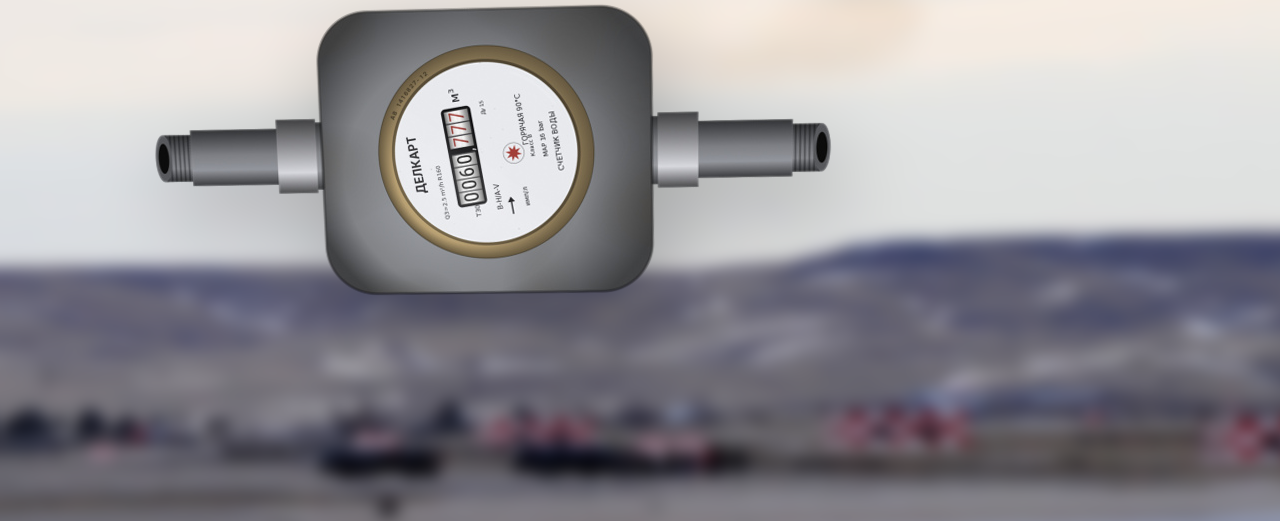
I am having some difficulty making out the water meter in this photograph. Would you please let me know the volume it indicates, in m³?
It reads 60.777 m³
